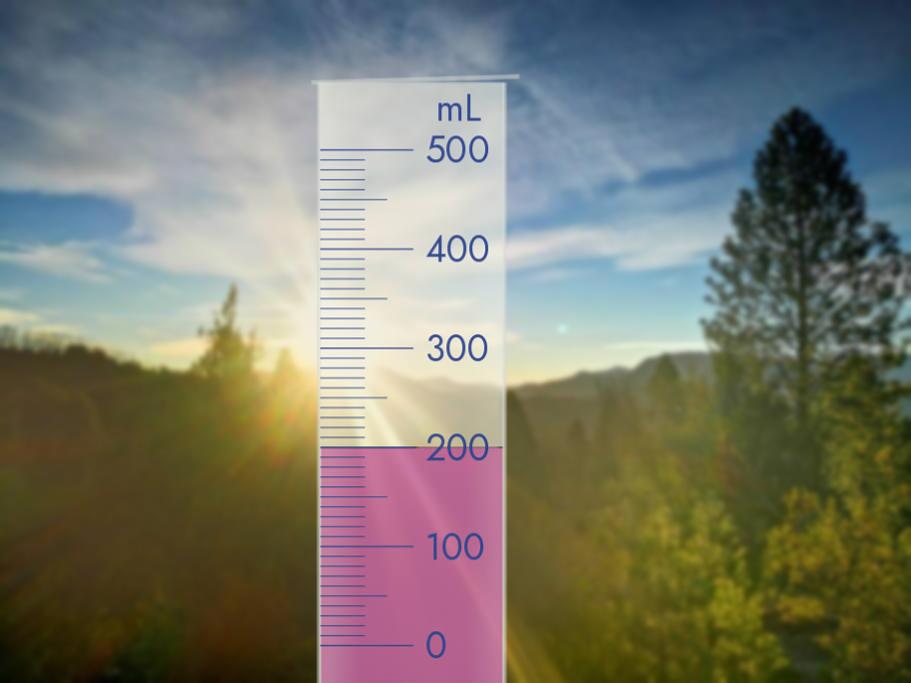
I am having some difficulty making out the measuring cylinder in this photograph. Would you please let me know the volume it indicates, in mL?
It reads 200 mL
